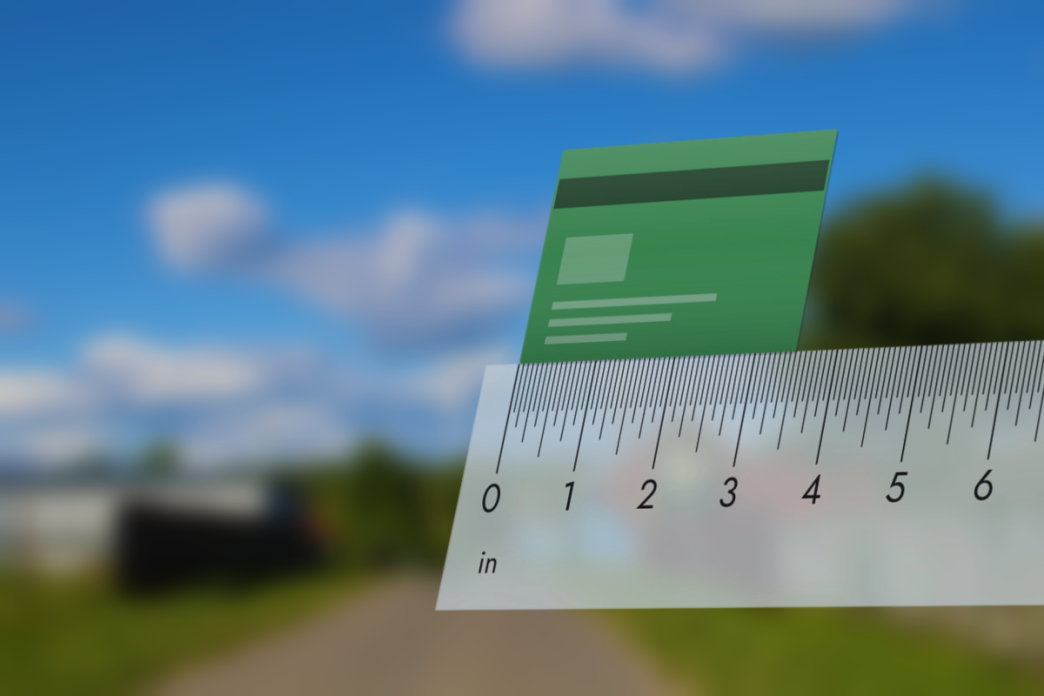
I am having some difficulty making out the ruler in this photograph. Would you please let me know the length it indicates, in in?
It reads 3.5 in
